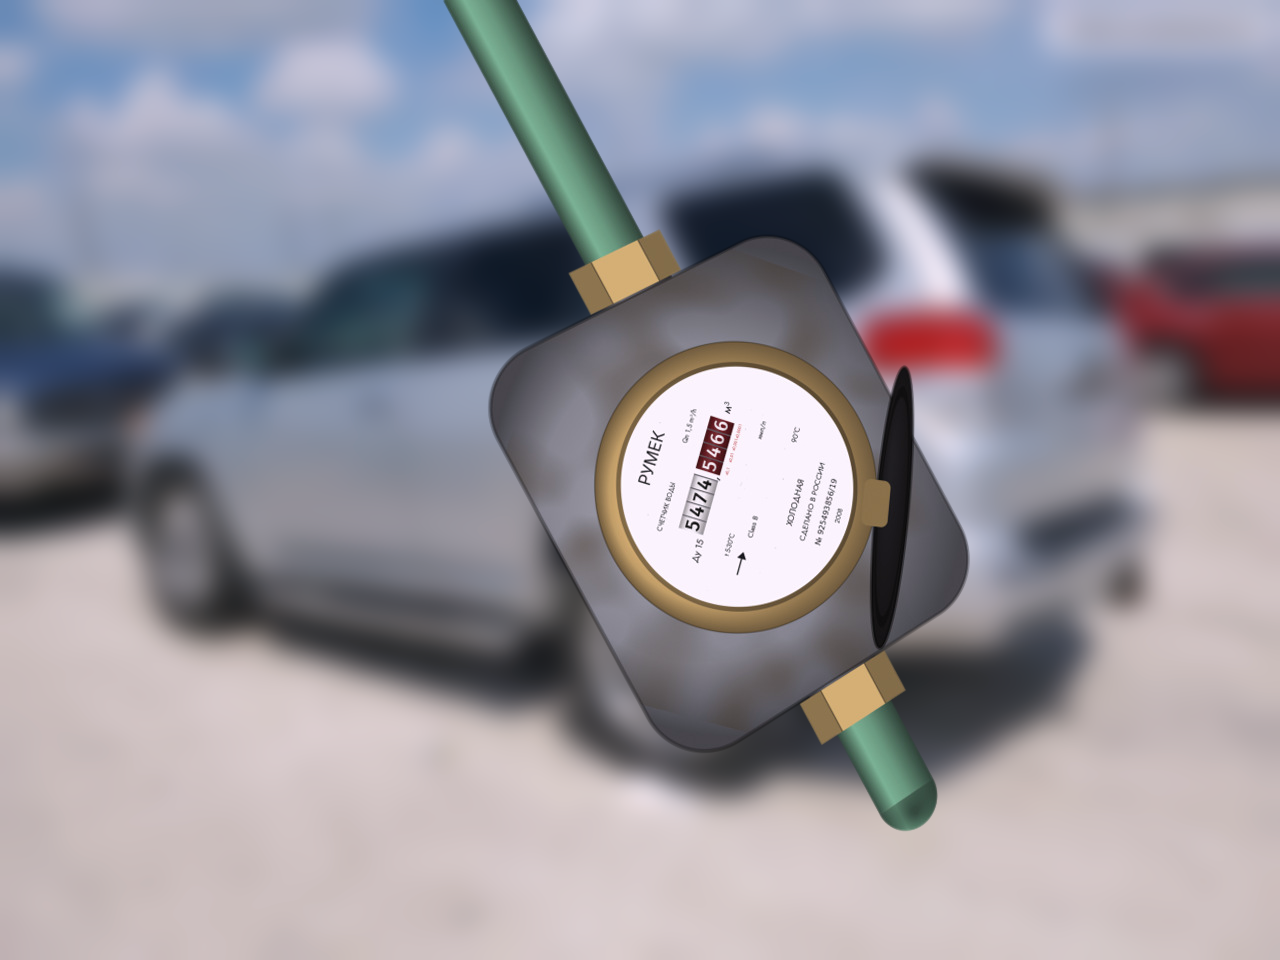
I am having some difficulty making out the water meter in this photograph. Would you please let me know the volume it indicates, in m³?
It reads 5474.5466 m³
